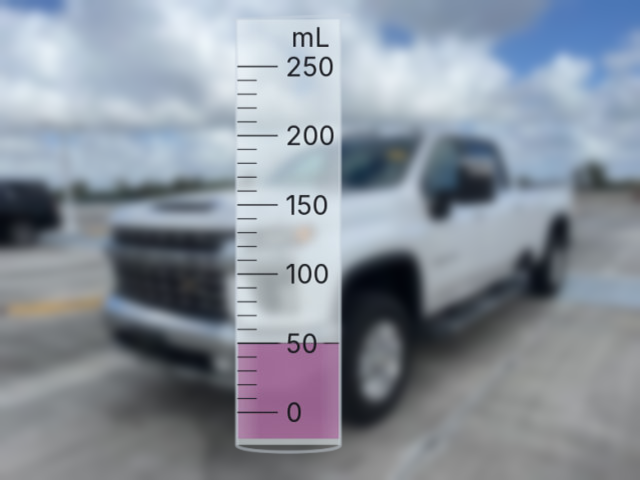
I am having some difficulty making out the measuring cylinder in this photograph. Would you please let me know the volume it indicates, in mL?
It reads 50 mL
